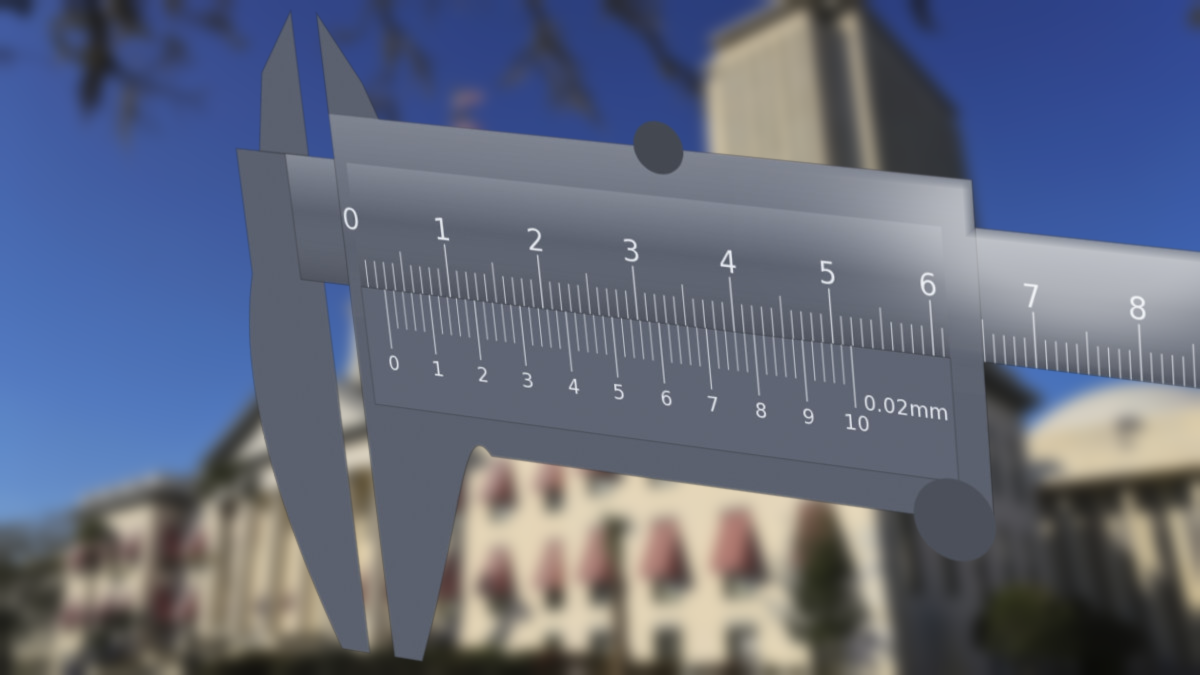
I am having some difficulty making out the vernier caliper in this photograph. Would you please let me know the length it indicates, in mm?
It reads 2.8 mm
